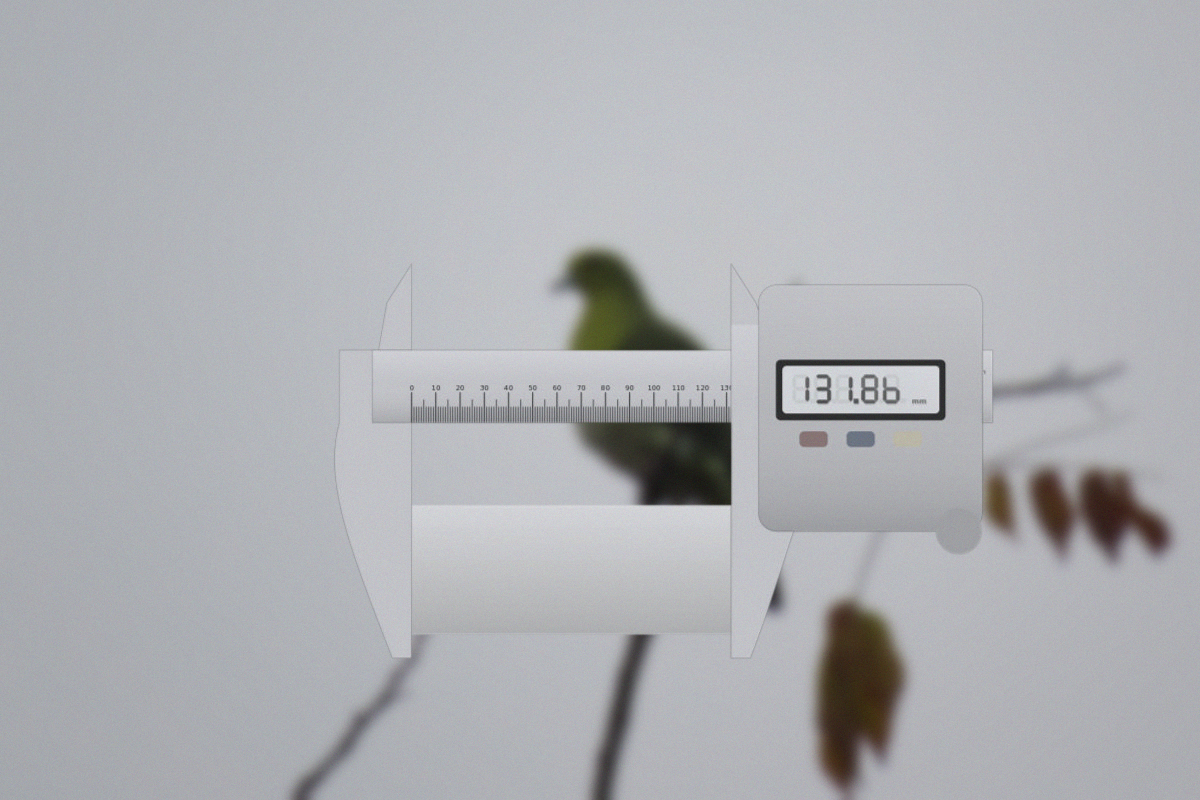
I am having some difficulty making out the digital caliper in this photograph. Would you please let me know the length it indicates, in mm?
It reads 131.86 mm
